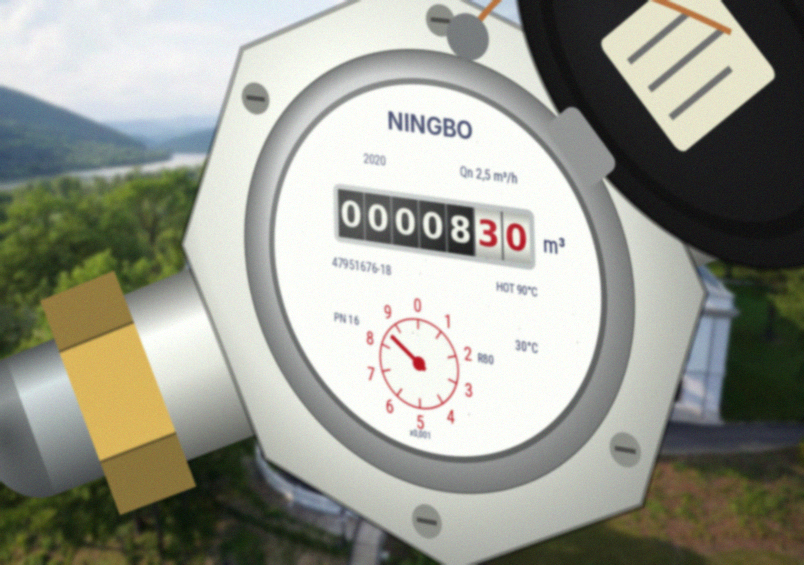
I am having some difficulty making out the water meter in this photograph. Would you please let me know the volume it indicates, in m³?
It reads 8.308 m³
